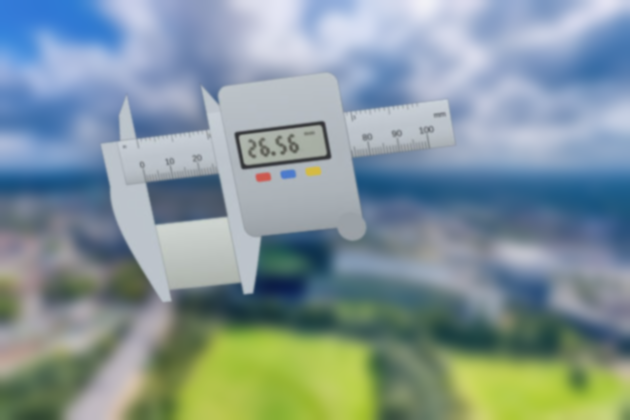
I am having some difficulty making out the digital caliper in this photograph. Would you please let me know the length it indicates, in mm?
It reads 26.56 mm
